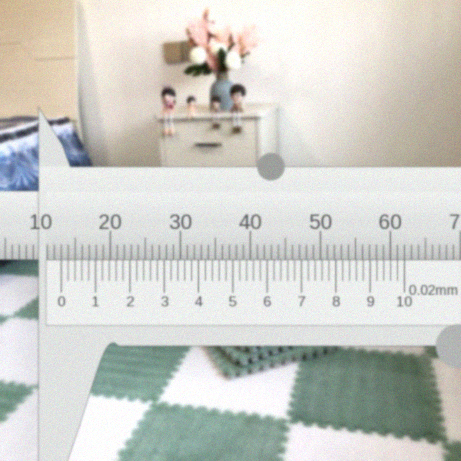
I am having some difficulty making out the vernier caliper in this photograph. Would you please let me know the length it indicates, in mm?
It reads 13.0 mm
